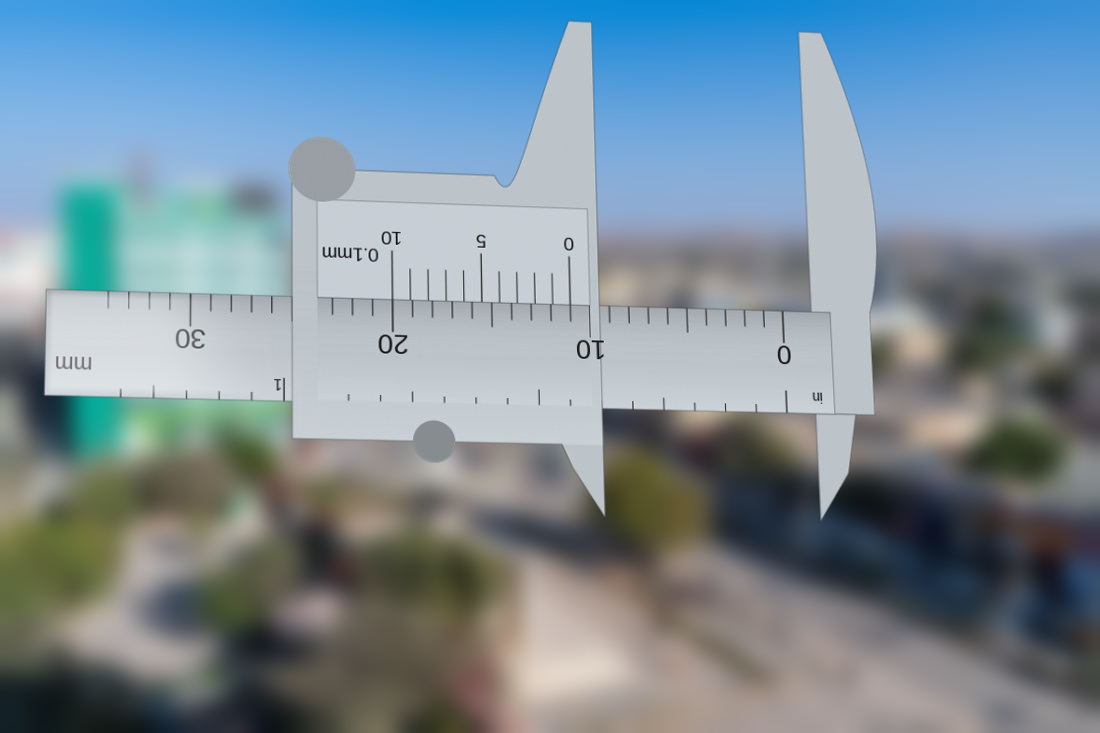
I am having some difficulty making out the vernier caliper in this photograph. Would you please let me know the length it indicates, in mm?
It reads 11.0 mm
